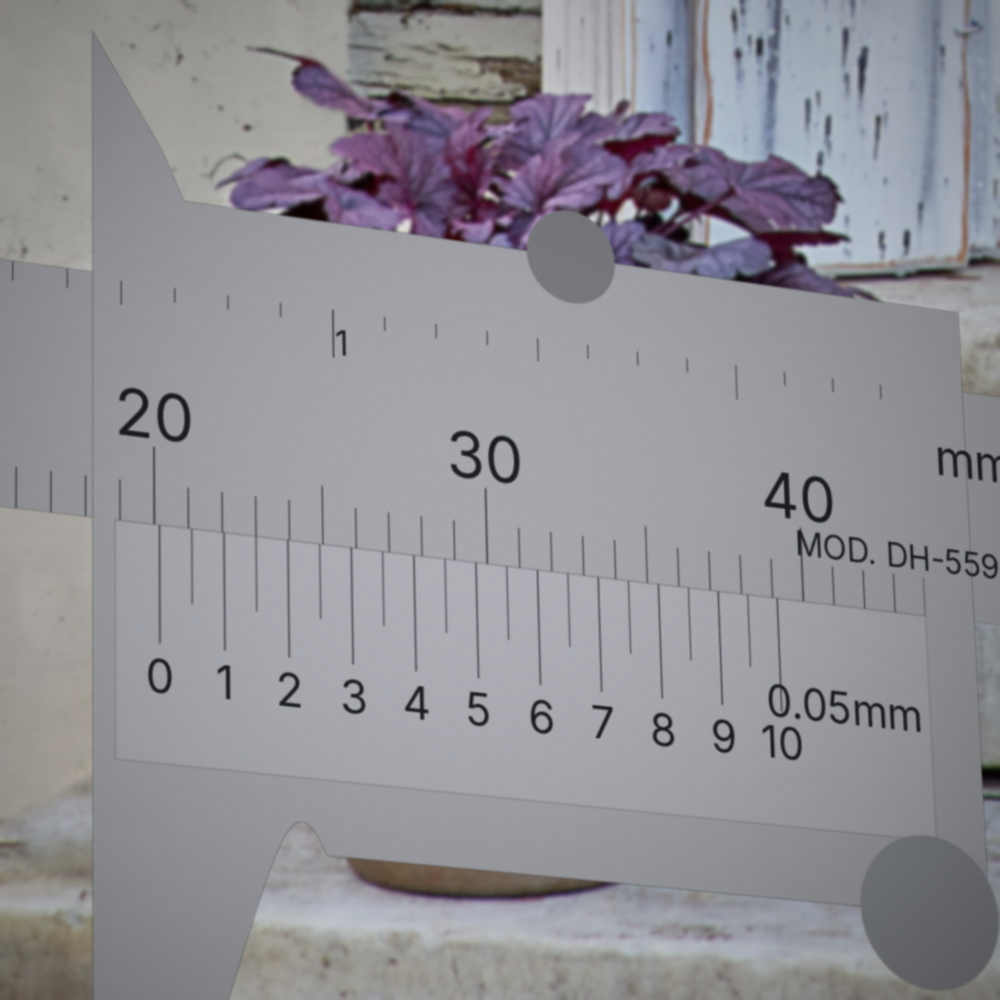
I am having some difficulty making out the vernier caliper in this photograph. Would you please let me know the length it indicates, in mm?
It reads 20.15 mm
